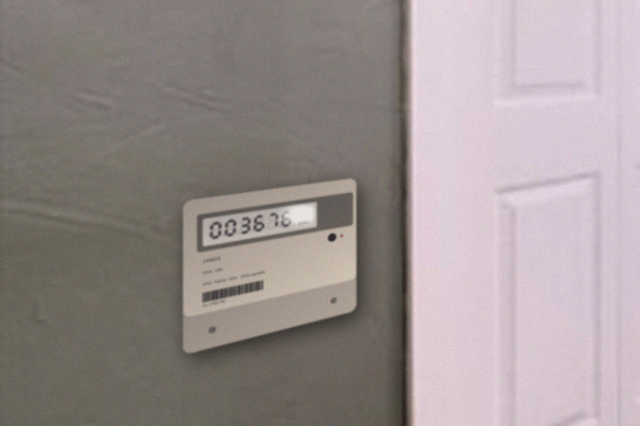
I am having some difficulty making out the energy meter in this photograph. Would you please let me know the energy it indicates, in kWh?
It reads 3676 kWh
